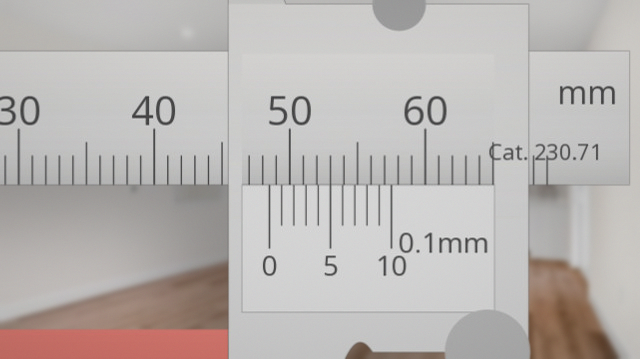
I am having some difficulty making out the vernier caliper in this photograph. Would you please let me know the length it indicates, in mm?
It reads 48.5 mm
